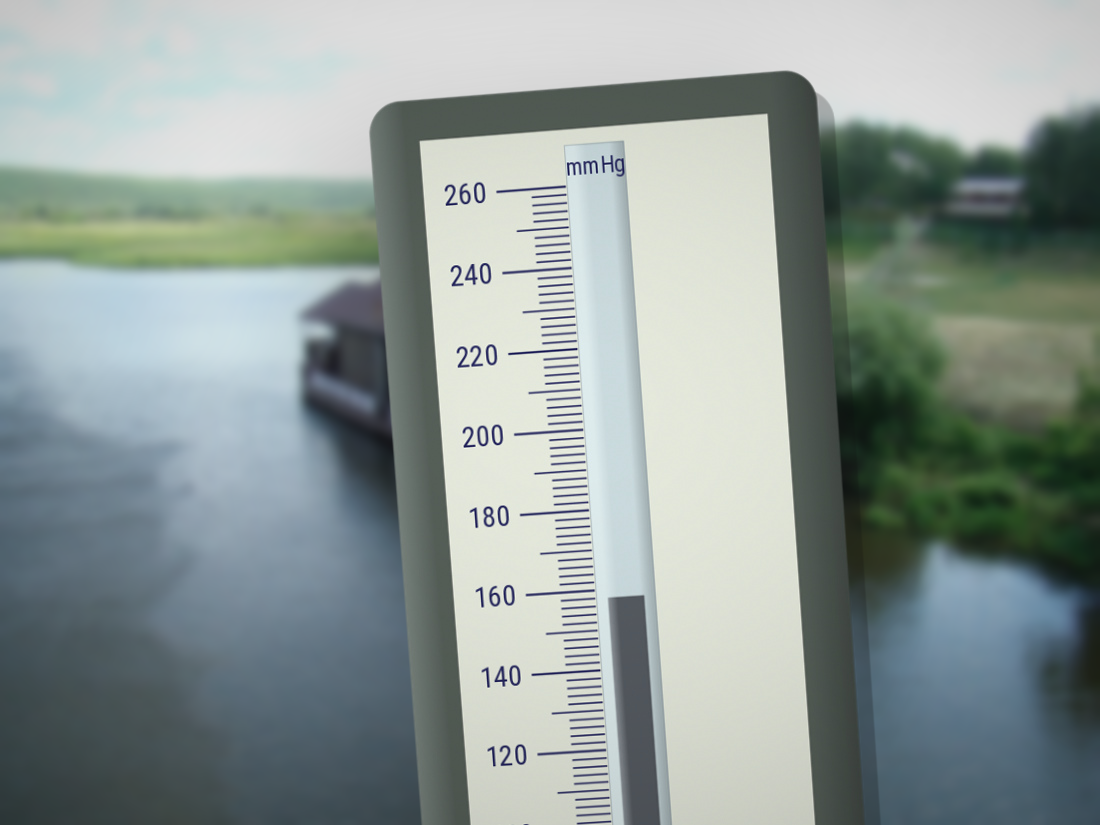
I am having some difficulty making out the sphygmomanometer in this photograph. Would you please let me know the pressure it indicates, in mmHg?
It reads 158 mmHg
